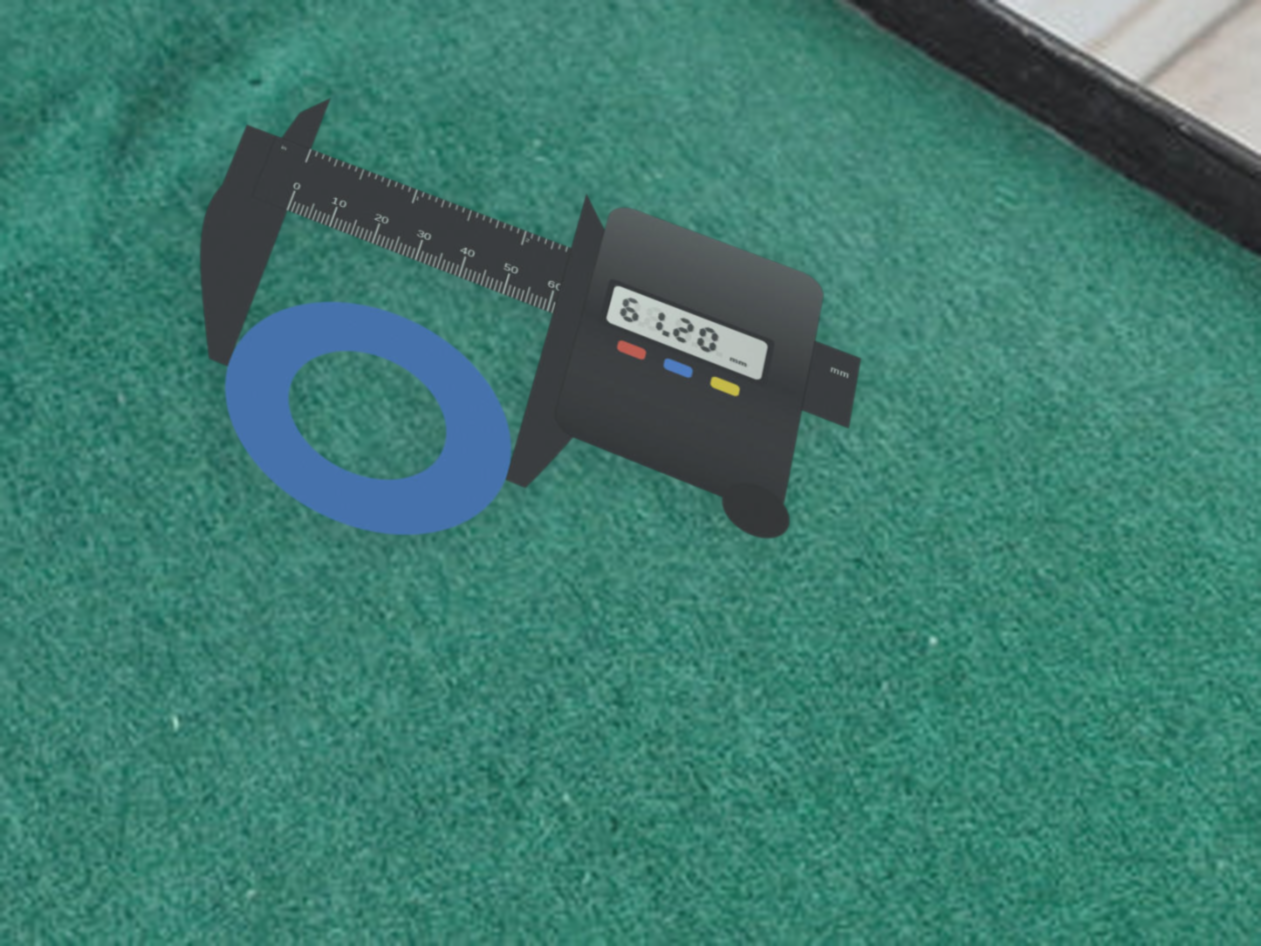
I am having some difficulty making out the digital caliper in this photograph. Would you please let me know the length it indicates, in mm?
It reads 61.20 mm
